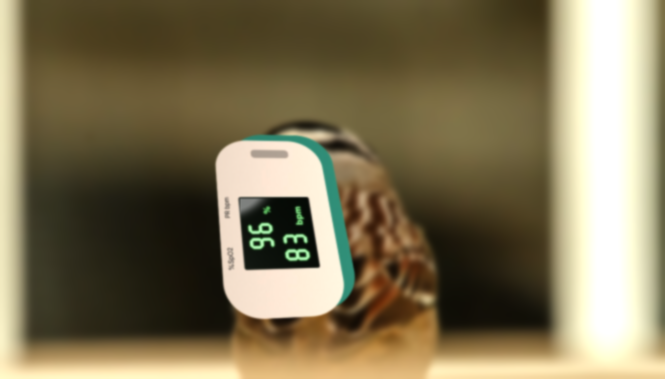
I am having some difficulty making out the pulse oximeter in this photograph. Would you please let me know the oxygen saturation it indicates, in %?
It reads 96 %
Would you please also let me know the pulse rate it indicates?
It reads 83 bpm
